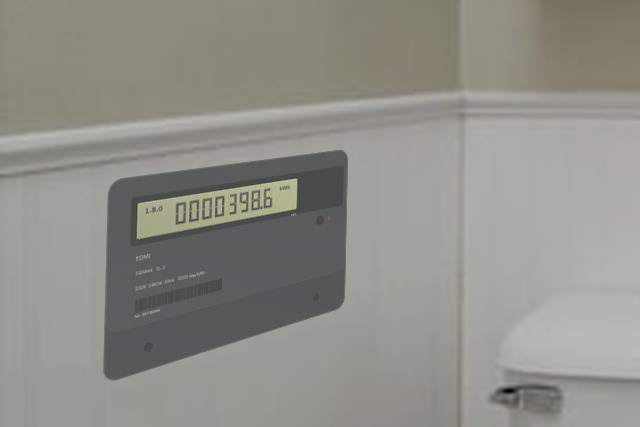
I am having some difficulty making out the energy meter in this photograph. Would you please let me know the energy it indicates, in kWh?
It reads 398.6 kWh
